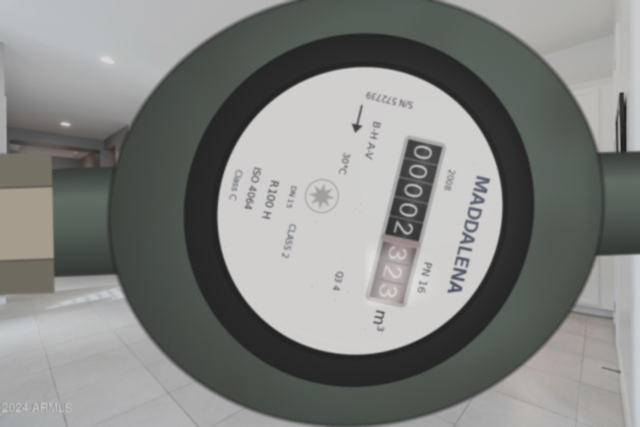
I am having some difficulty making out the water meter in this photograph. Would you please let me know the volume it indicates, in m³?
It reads 2.323 m³
